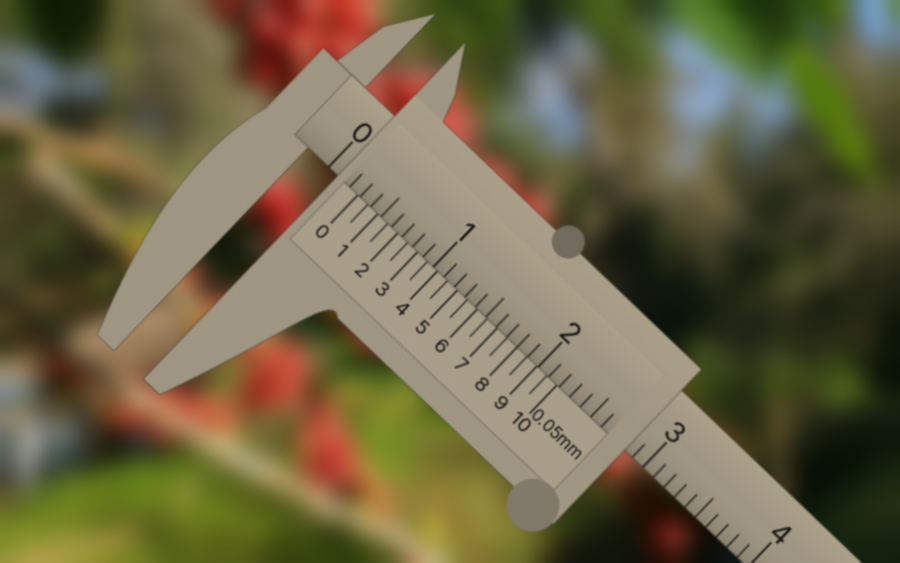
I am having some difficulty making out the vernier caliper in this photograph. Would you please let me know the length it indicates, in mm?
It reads 2.8 mm
